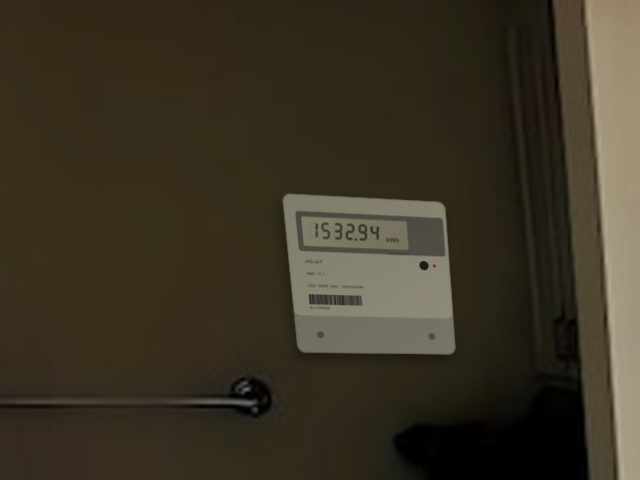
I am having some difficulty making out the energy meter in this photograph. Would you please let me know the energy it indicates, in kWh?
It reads 1532.94 kWh
